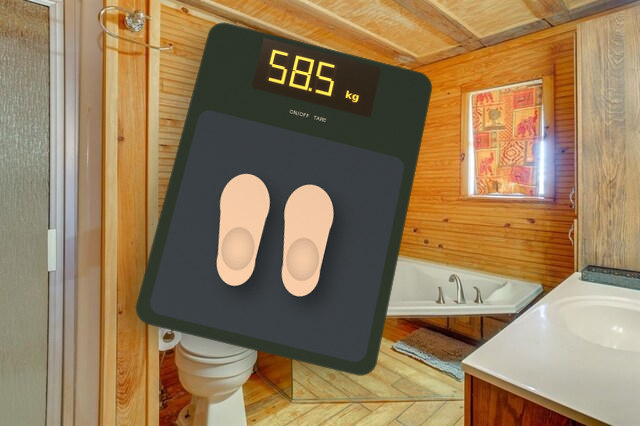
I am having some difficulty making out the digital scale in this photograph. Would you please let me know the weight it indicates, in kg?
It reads 58.5 kg
